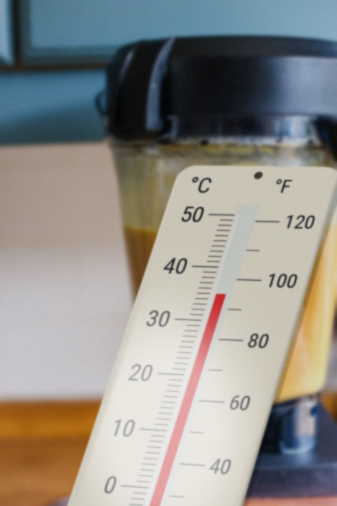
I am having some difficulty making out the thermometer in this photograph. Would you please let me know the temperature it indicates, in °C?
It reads 35 °C
